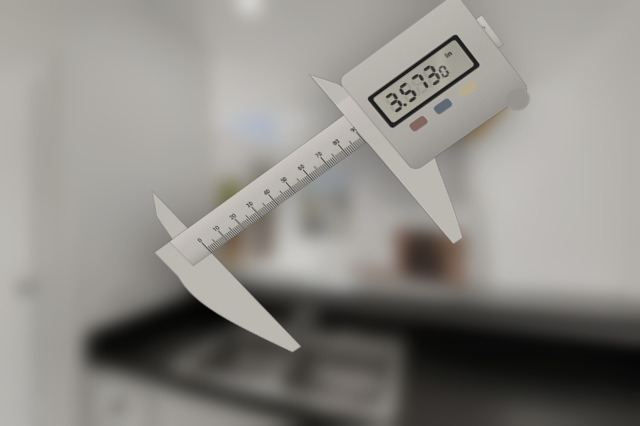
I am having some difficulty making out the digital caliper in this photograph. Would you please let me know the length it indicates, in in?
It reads 3.5730 in
